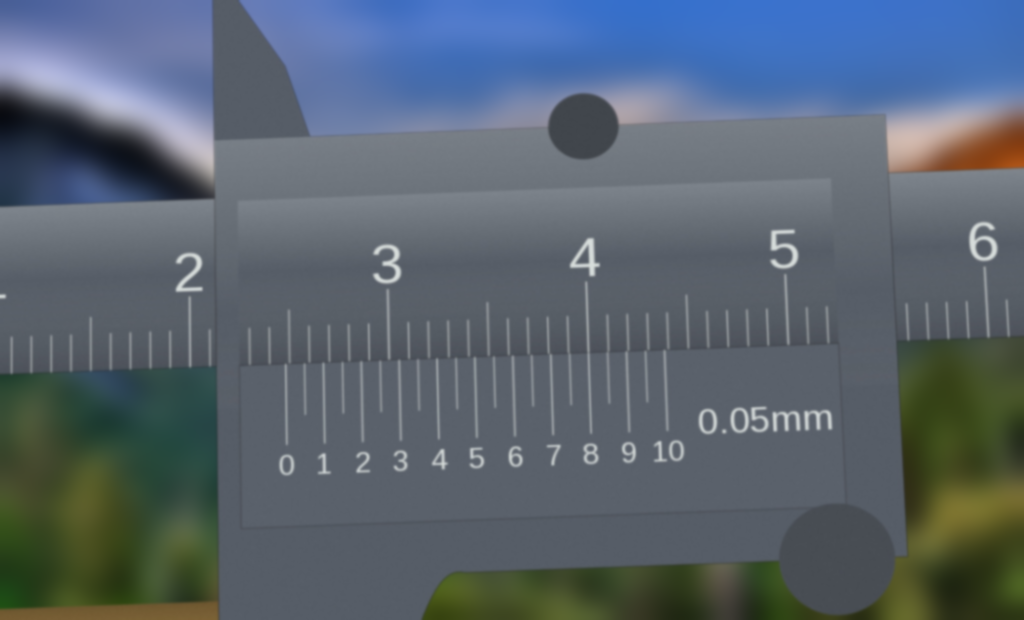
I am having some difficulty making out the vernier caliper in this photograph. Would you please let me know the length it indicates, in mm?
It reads 24.8 mm
